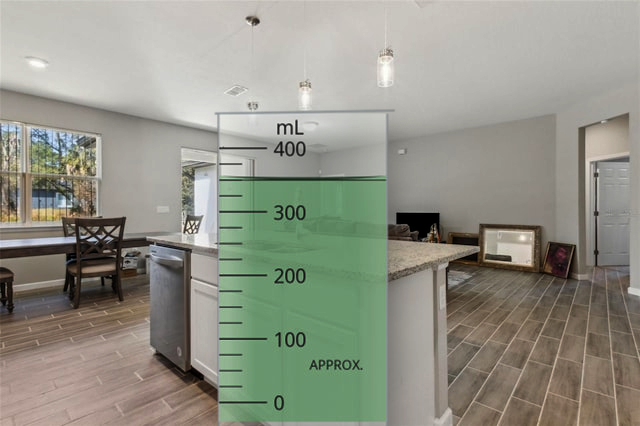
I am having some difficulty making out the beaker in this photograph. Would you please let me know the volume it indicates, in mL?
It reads 350 mL
